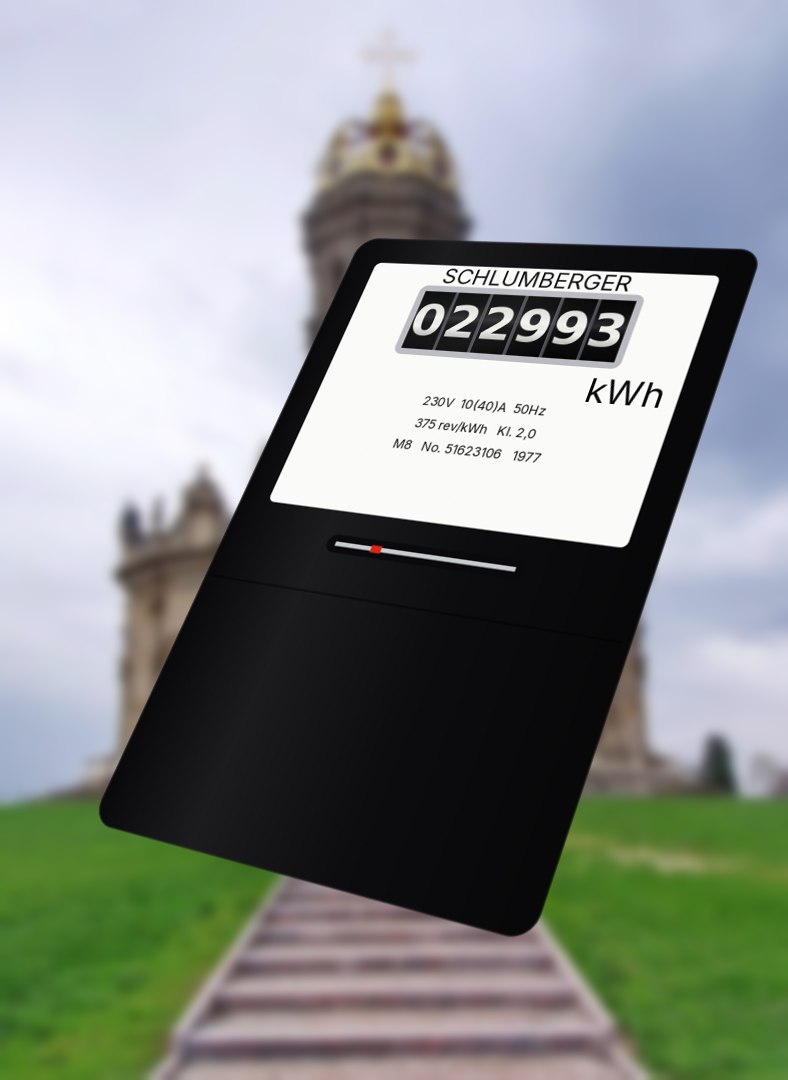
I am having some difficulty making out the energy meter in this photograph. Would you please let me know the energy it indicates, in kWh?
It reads 22993 kWh
